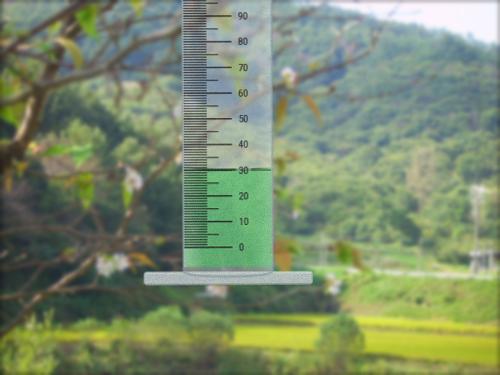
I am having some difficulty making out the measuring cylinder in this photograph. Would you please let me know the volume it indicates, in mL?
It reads 30 mL
